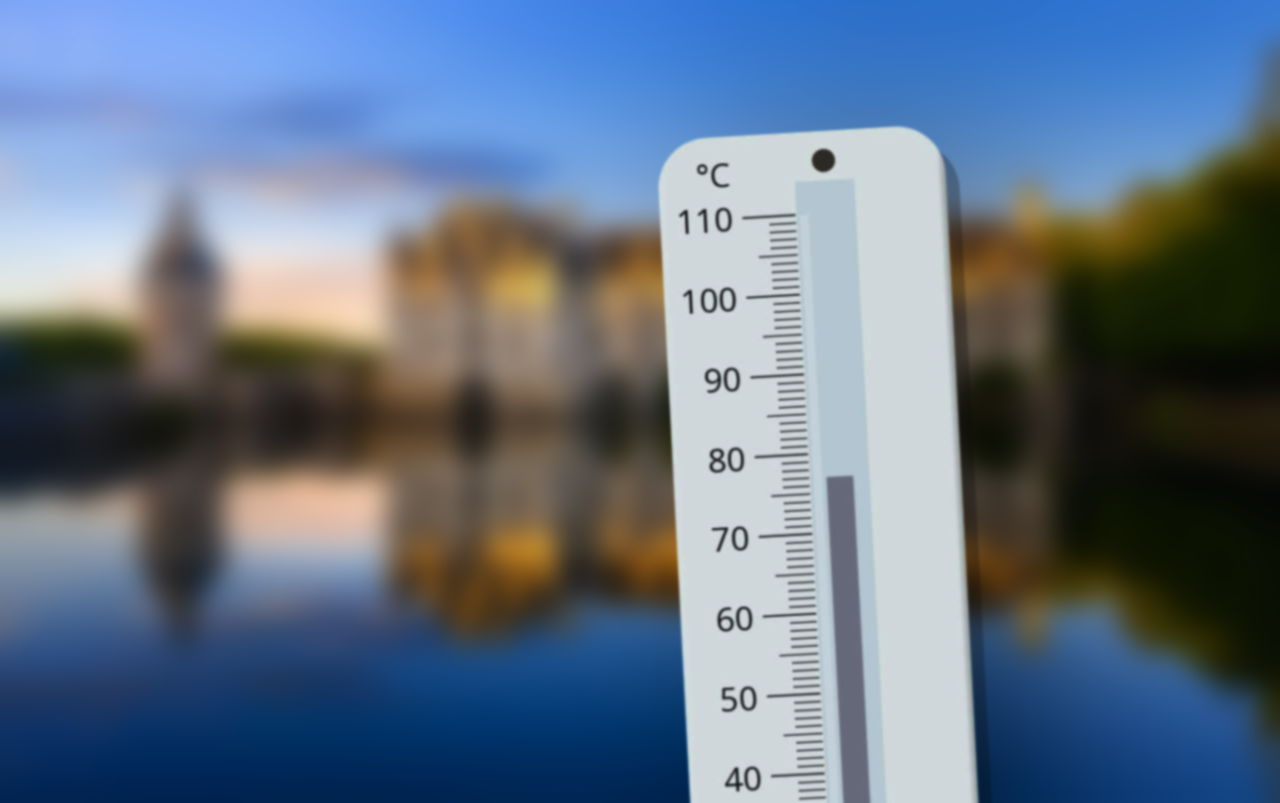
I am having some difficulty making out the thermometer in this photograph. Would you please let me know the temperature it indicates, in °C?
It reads 77 °C
